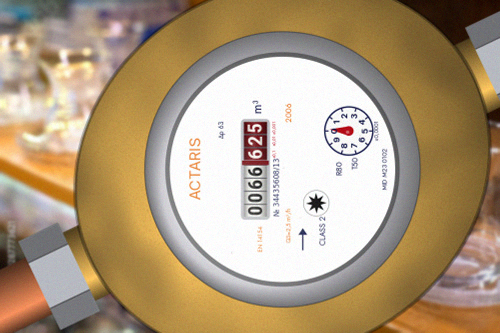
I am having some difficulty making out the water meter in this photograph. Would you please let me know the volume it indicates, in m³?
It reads 66.6250 m³
